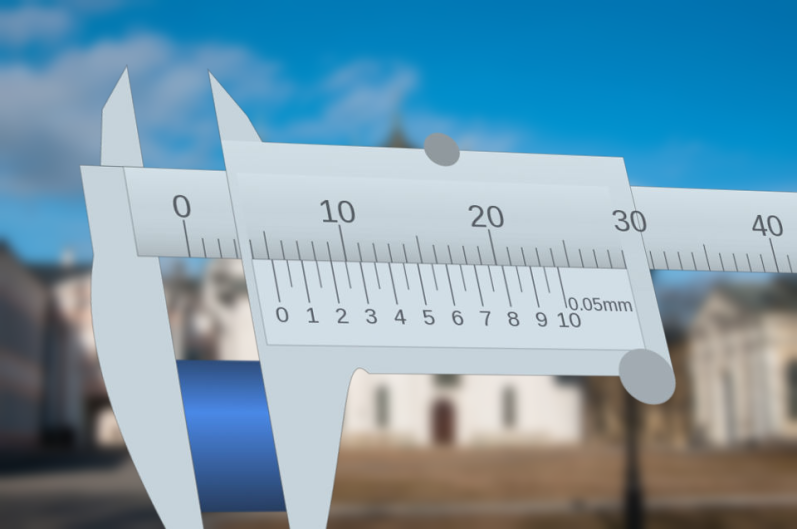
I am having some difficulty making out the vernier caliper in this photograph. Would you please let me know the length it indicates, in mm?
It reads 5.2 mm
